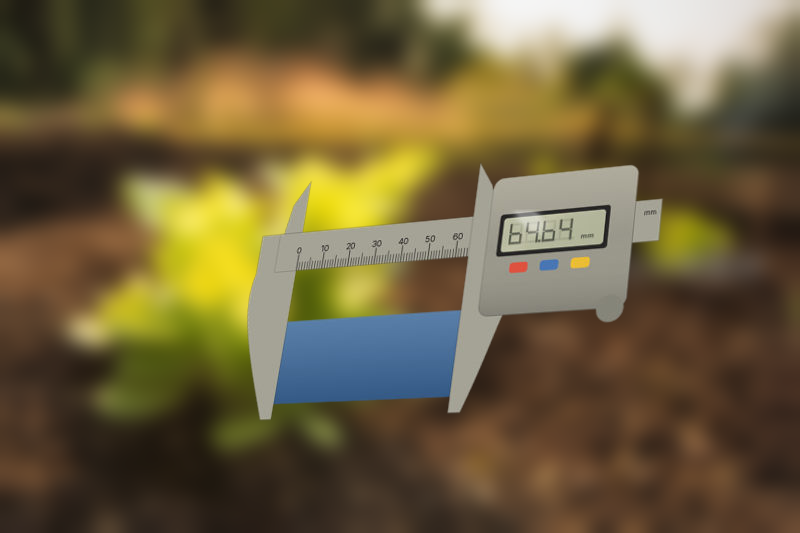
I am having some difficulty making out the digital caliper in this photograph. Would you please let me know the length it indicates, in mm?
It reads 64.64 mm
